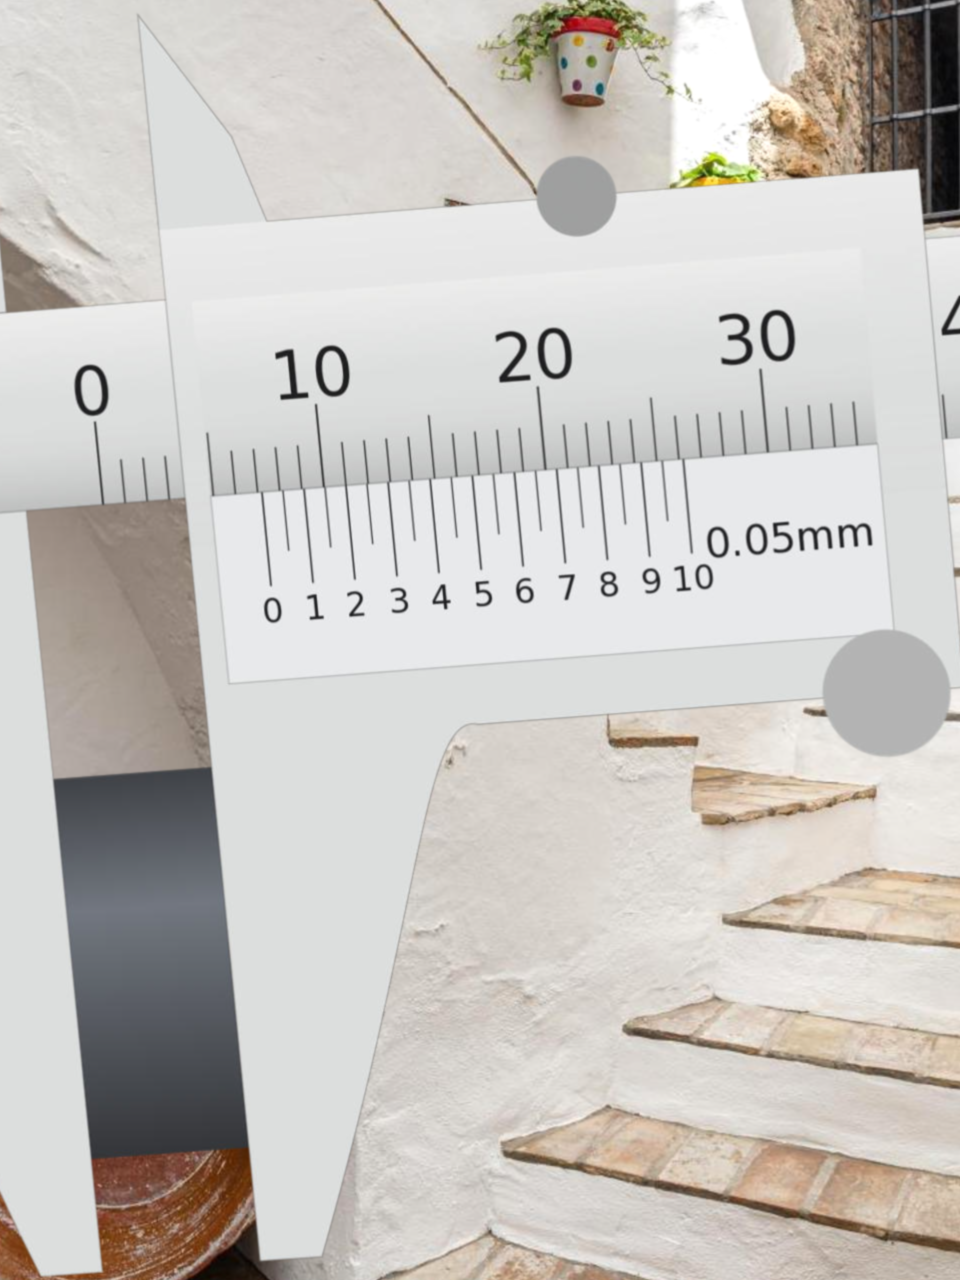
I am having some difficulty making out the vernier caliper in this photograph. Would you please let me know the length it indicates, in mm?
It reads 7.2 mm
